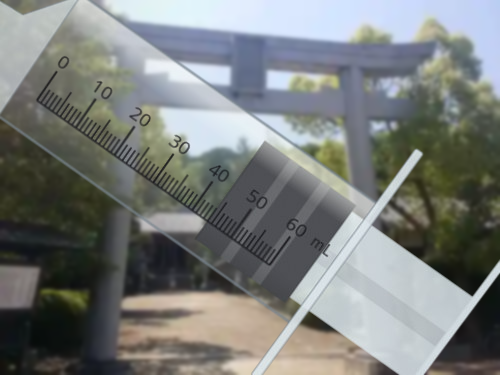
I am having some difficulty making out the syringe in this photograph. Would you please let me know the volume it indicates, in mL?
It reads 44 mL
